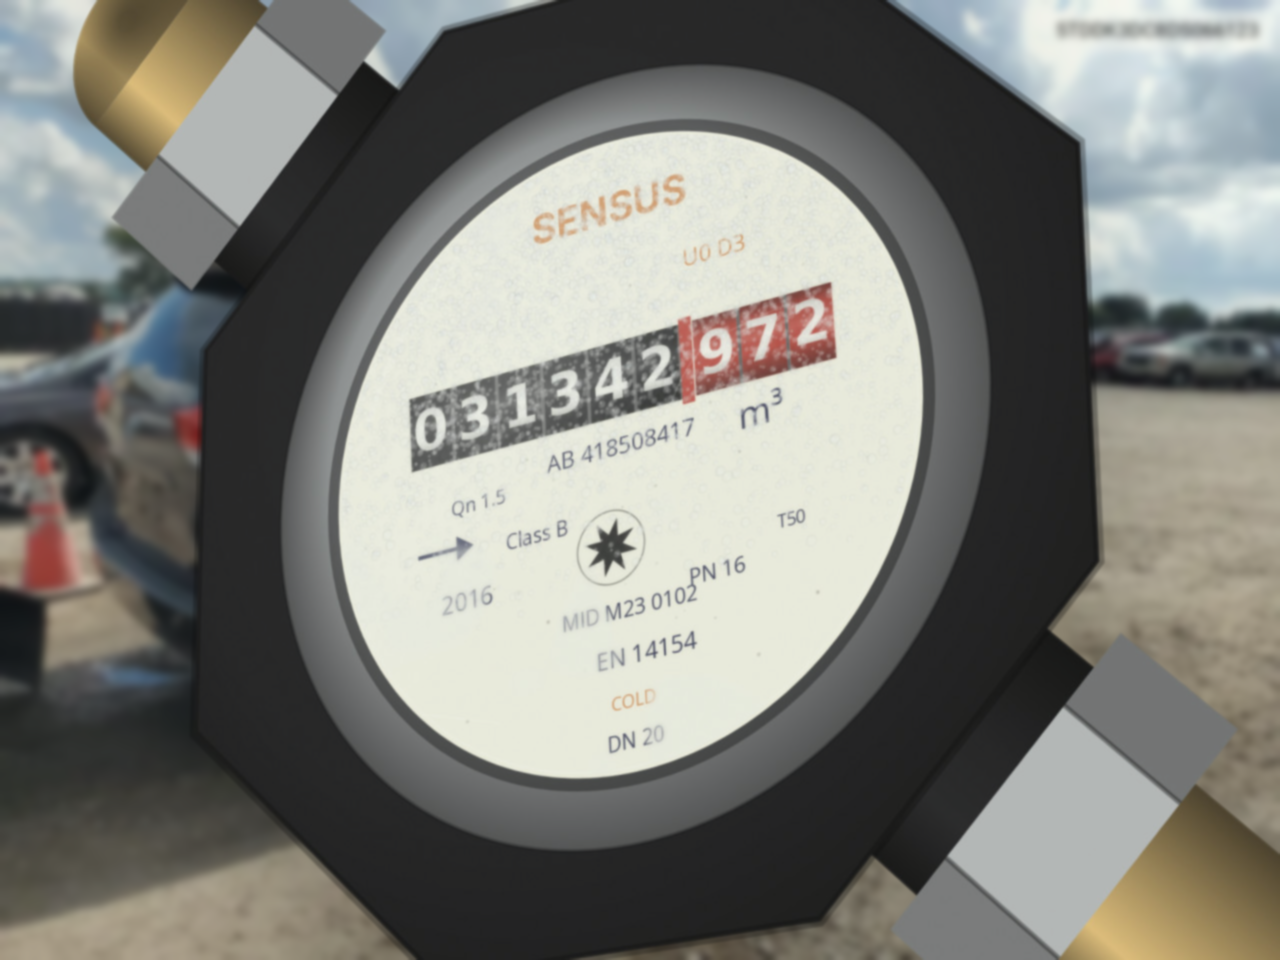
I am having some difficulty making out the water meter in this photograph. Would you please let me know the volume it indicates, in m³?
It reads 31342.972 m³
